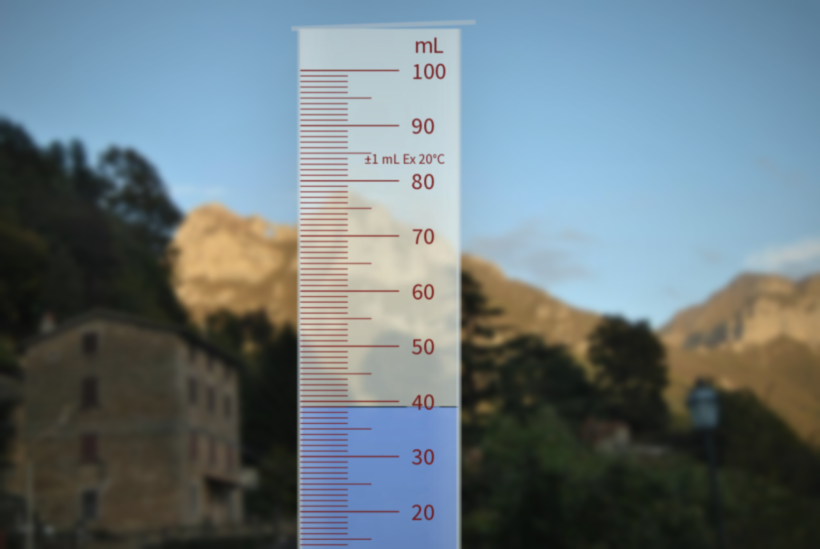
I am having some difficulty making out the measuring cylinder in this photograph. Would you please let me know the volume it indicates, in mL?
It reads 39 mL
